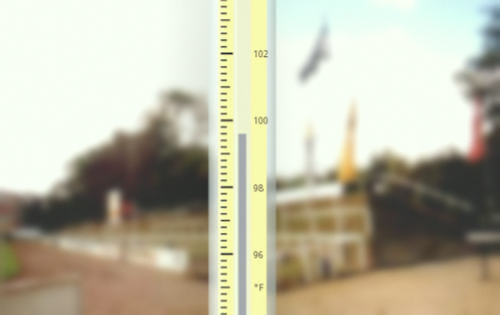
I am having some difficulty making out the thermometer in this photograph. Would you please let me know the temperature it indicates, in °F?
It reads 99.6 °F
